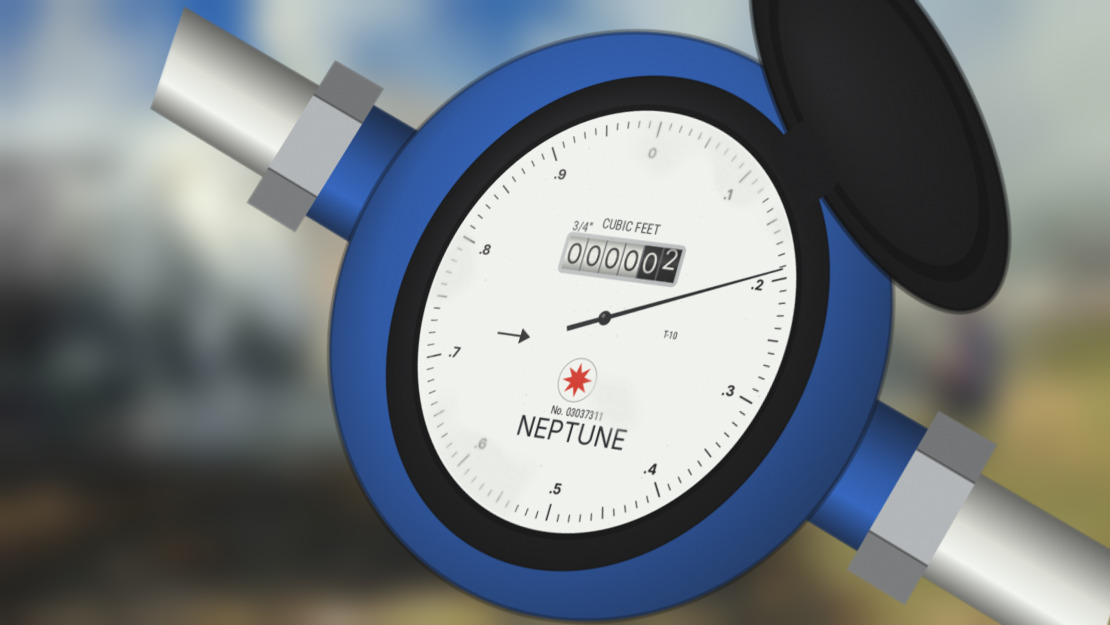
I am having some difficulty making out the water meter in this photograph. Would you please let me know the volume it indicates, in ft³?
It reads 2.19 ft³
